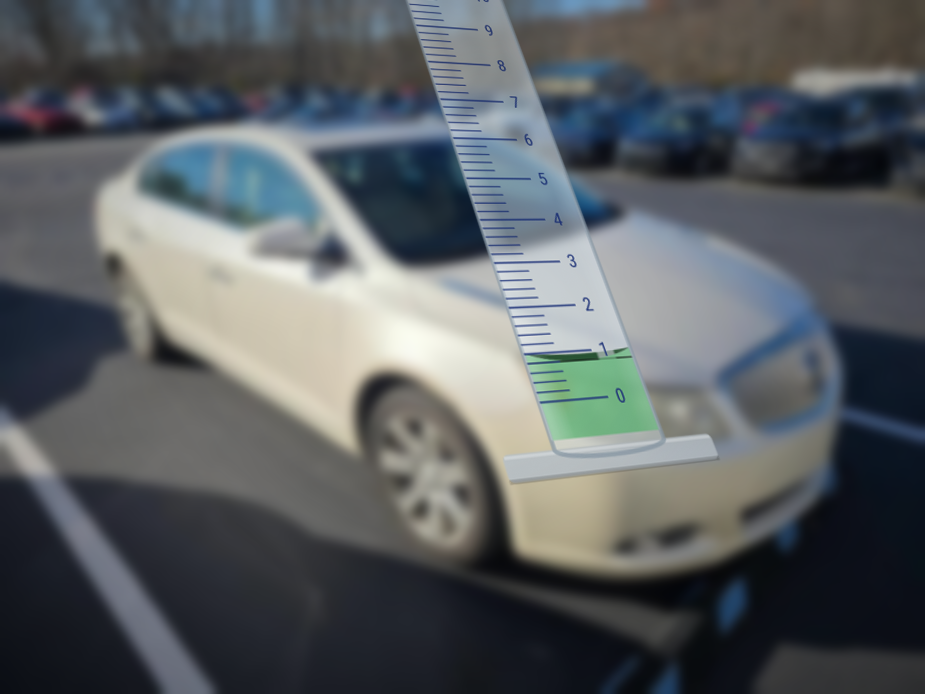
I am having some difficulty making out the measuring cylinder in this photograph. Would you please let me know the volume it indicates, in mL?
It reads 0.8 mL
